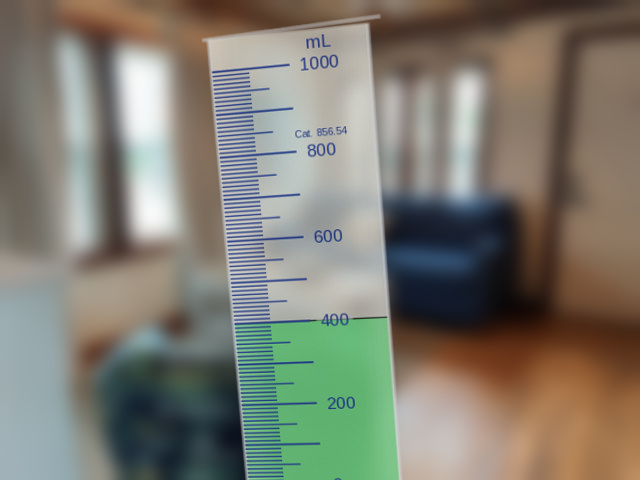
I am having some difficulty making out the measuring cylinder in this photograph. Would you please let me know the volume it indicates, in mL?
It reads 400 mL
